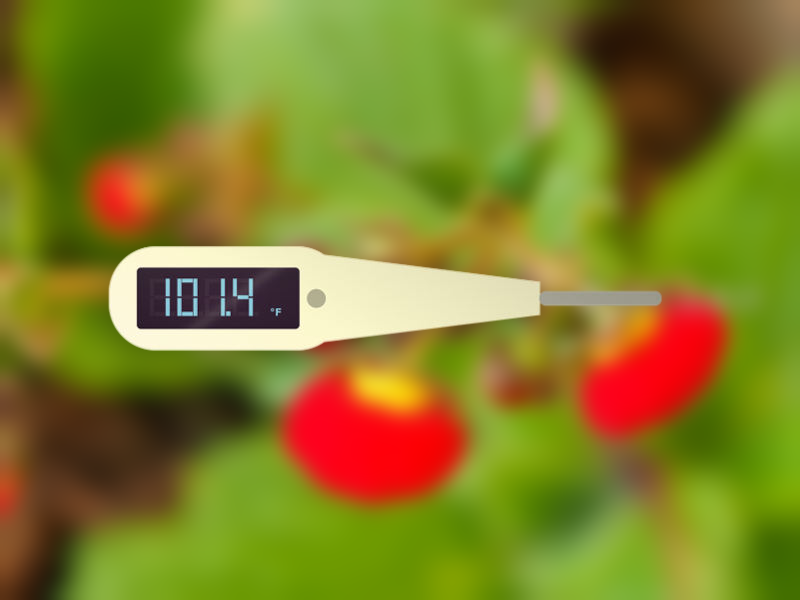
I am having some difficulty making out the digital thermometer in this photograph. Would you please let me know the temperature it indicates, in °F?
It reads 101.4 °F
